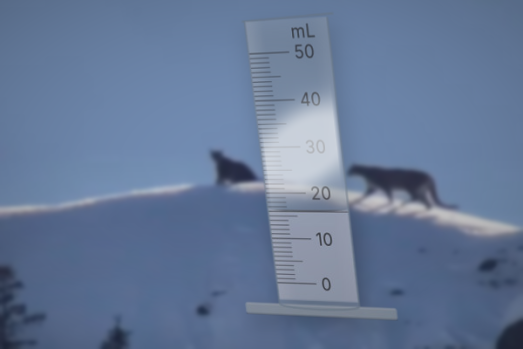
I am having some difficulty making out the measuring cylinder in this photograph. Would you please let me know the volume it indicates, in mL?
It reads 16 mL
